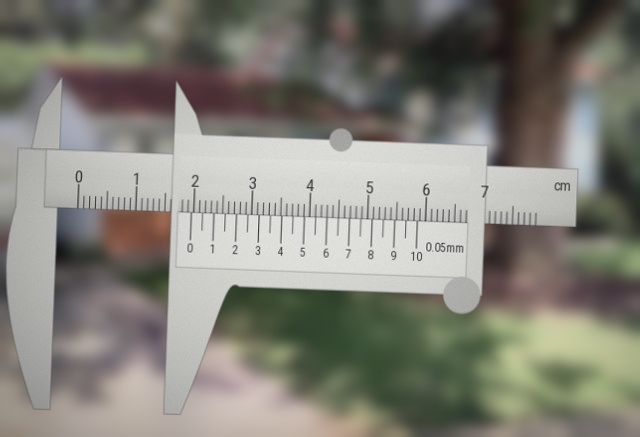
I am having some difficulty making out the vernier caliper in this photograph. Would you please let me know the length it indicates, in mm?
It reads 19.6 mm
